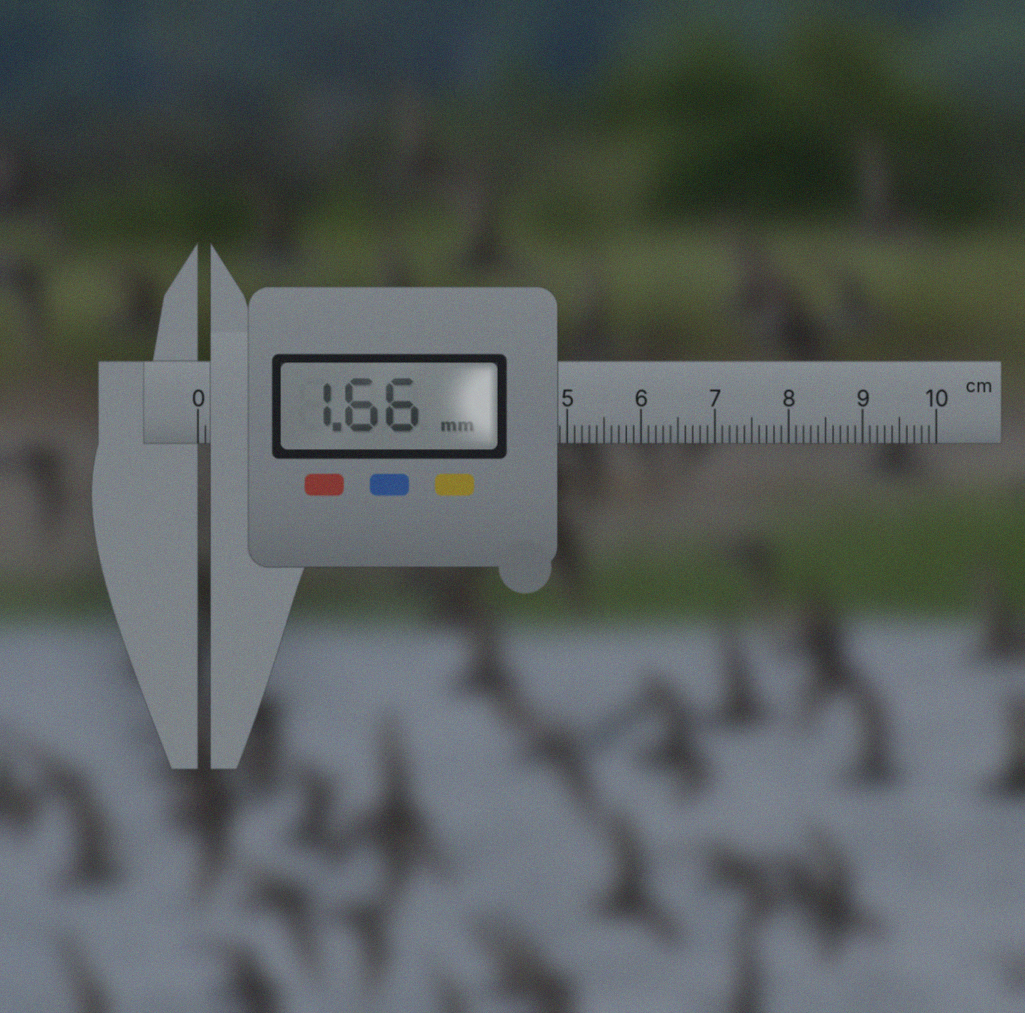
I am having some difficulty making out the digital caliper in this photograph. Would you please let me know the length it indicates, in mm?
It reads 1.66 mm
